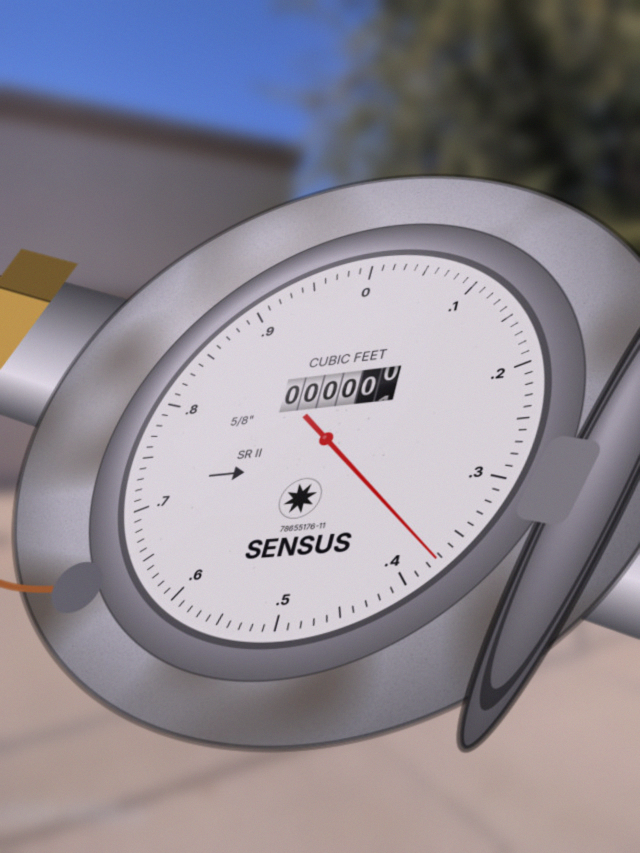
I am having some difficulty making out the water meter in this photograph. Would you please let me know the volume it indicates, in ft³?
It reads 0.37 ft³
